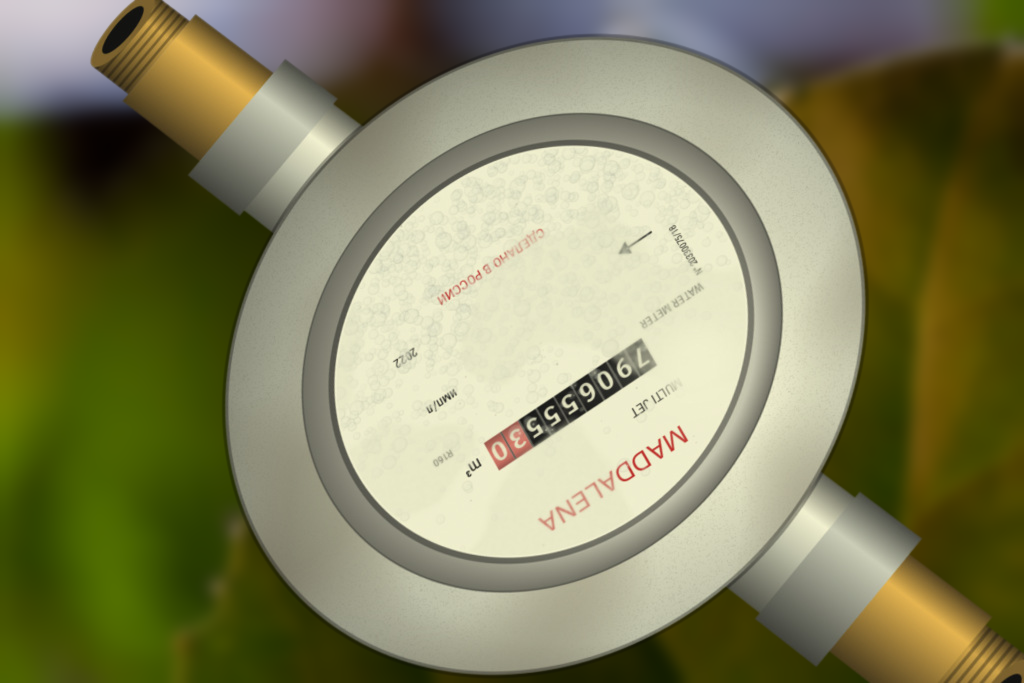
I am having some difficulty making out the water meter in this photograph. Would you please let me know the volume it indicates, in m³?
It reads 7906555.30 m³
